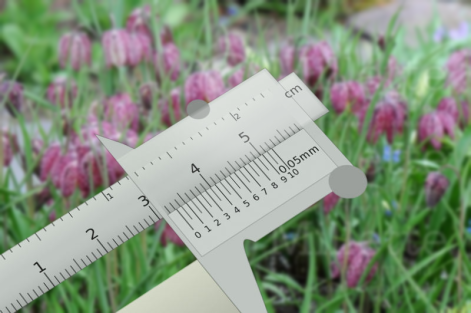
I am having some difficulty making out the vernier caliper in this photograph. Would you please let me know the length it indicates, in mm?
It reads 33.2 mm
